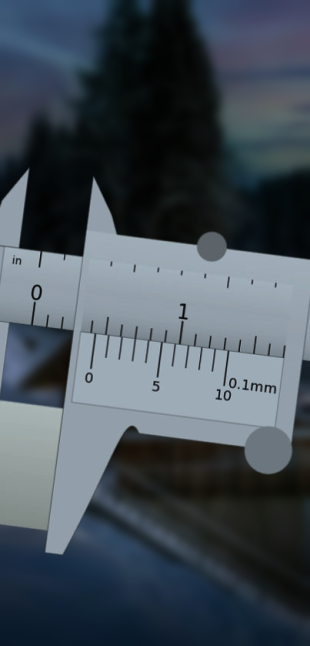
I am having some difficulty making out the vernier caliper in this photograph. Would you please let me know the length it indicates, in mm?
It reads 4.3 mm
